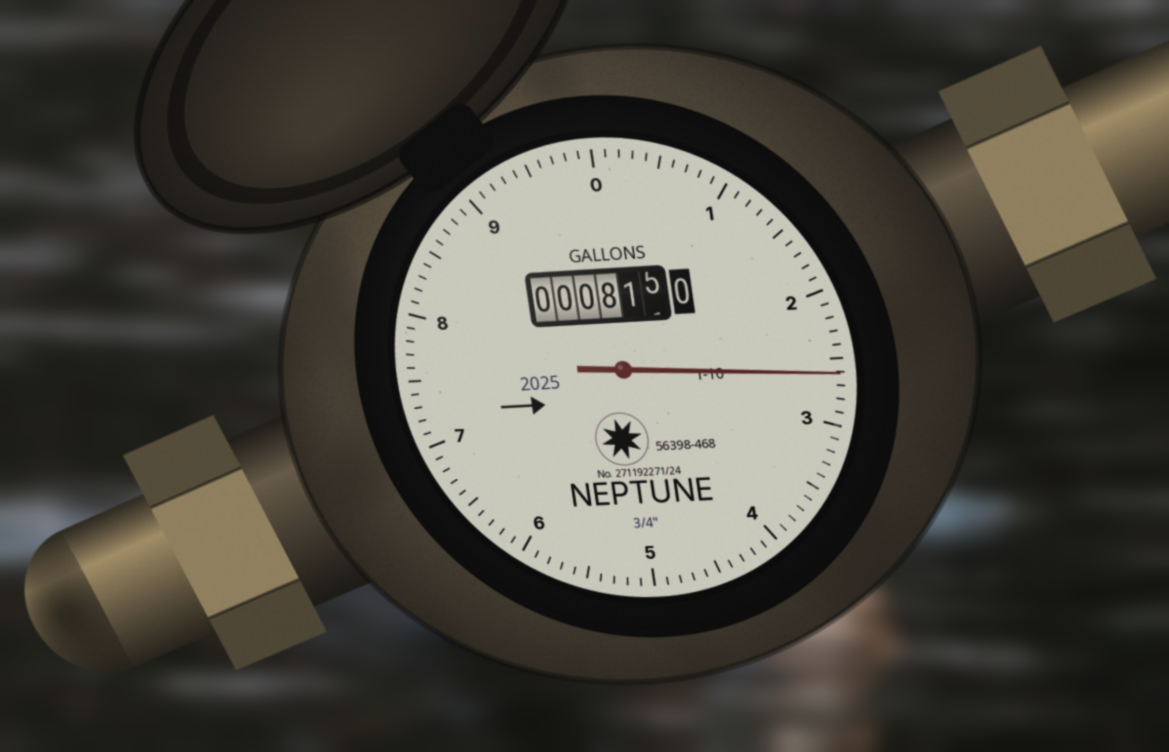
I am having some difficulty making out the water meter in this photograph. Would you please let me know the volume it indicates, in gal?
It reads 8152.6 gal
